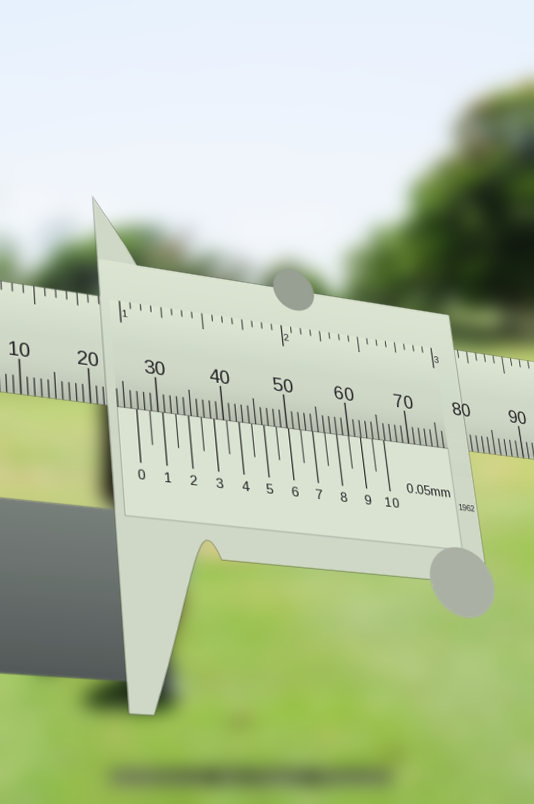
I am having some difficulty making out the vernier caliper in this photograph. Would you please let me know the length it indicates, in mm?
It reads 26.8 mm
